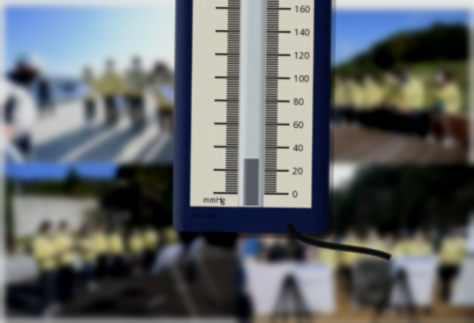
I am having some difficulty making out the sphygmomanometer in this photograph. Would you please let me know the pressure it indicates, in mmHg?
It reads 30 mmHg
